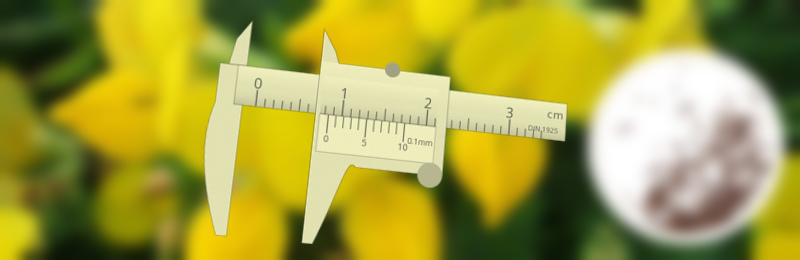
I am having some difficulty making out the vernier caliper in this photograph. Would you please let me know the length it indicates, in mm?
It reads 8.4 mm
